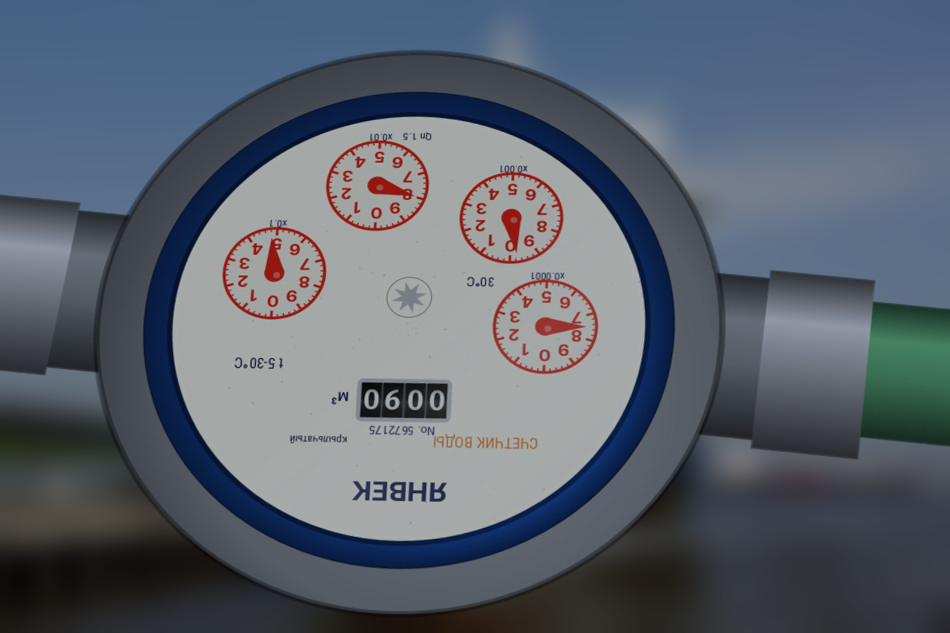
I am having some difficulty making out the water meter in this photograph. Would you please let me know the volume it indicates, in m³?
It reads 90.4797 m³
